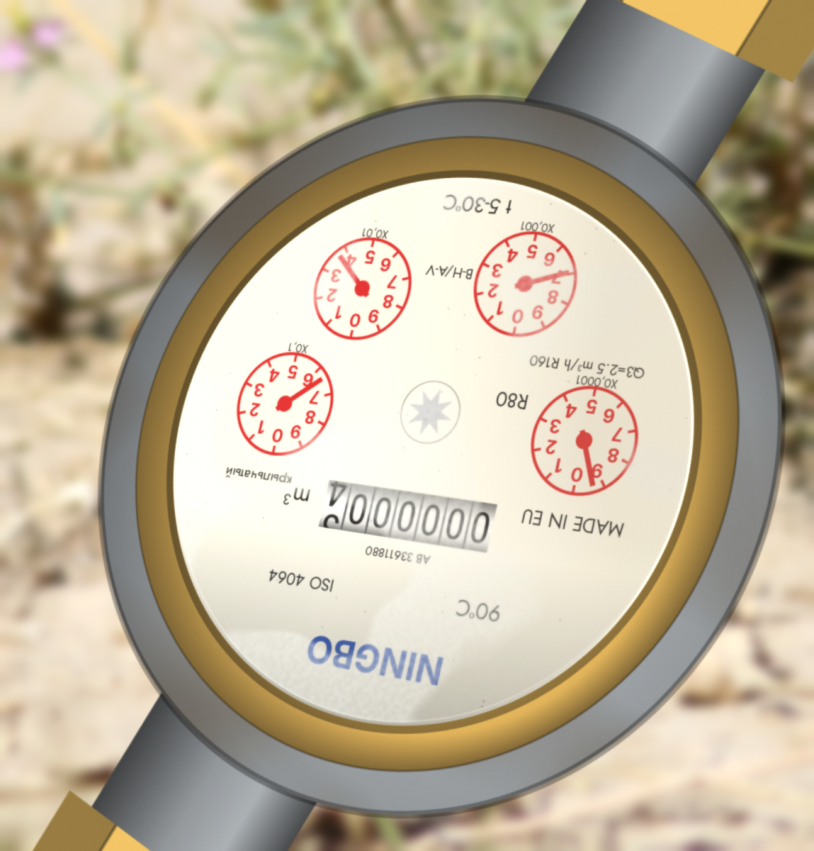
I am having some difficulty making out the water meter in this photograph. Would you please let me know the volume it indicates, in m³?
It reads 3.6369 m³
